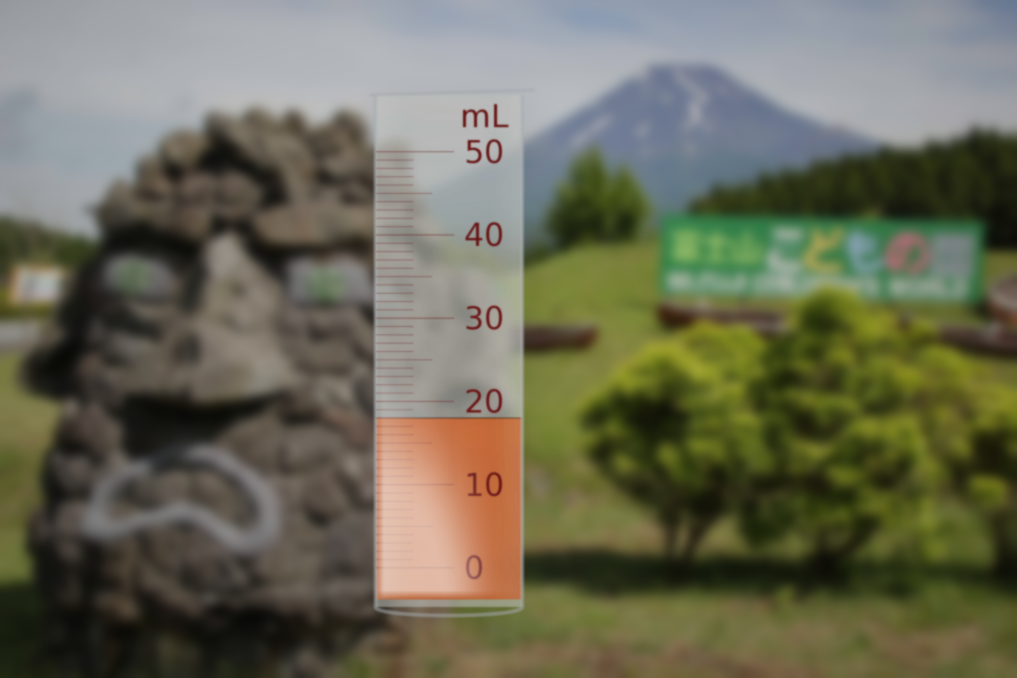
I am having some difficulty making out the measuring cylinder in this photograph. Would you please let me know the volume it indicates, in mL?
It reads 18 mL
